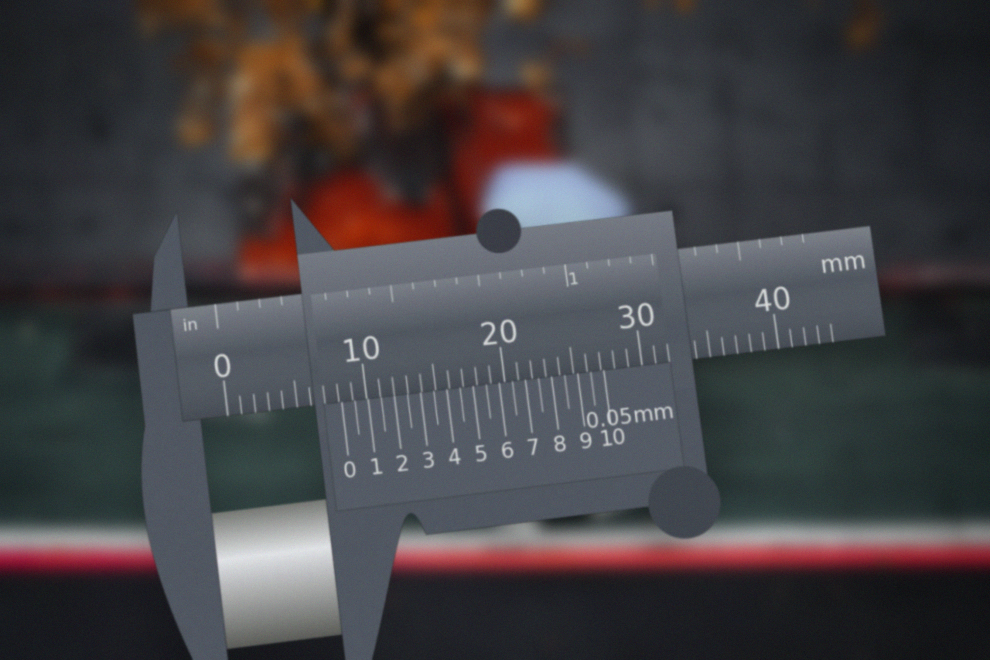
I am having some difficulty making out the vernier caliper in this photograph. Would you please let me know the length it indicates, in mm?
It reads 8.2 mm
